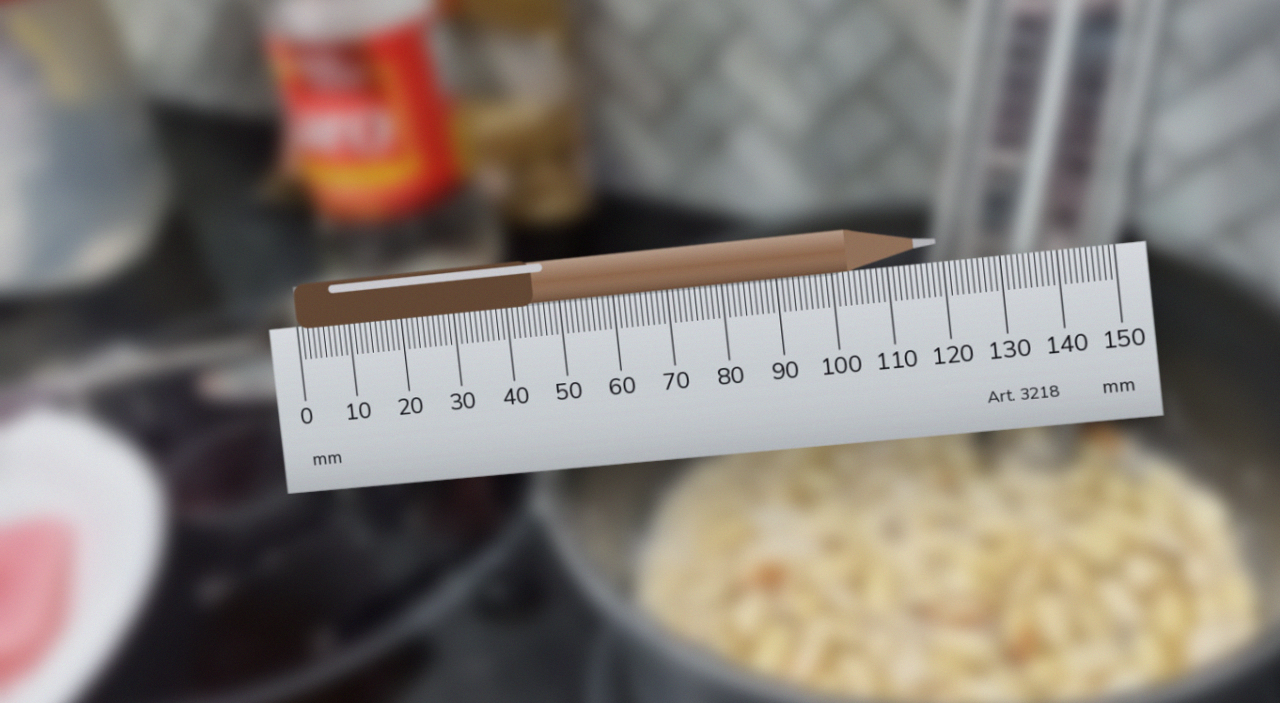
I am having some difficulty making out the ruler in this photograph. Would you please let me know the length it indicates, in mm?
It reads 119 mm
